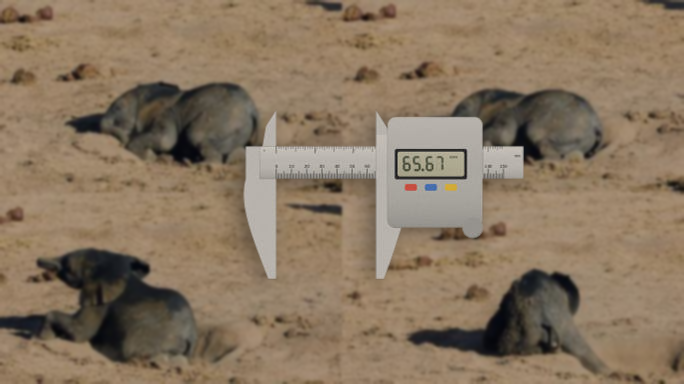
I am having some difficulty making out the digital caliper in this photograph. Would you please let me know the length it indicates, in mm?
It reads 65.67 mm
